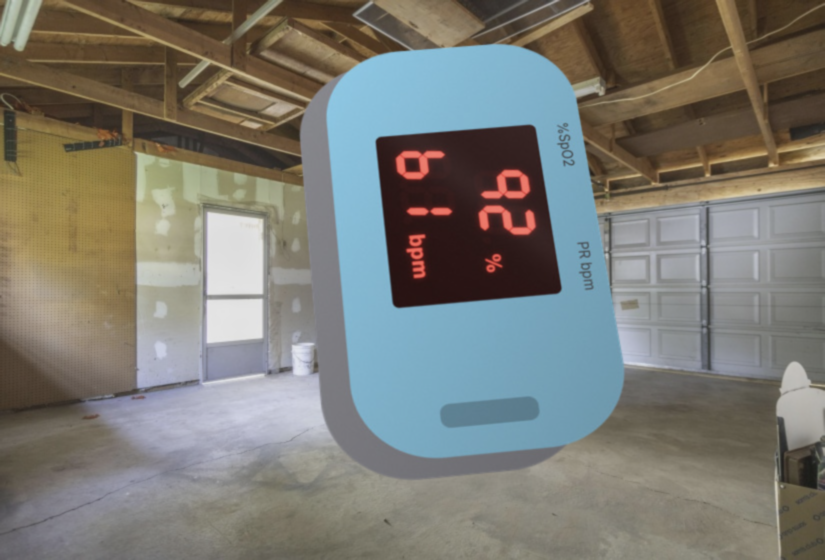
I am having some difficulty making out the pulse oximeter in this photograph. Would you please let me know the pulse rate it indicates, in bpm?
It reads 61 bpm
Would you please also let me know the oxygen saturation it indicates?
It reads 92 %
